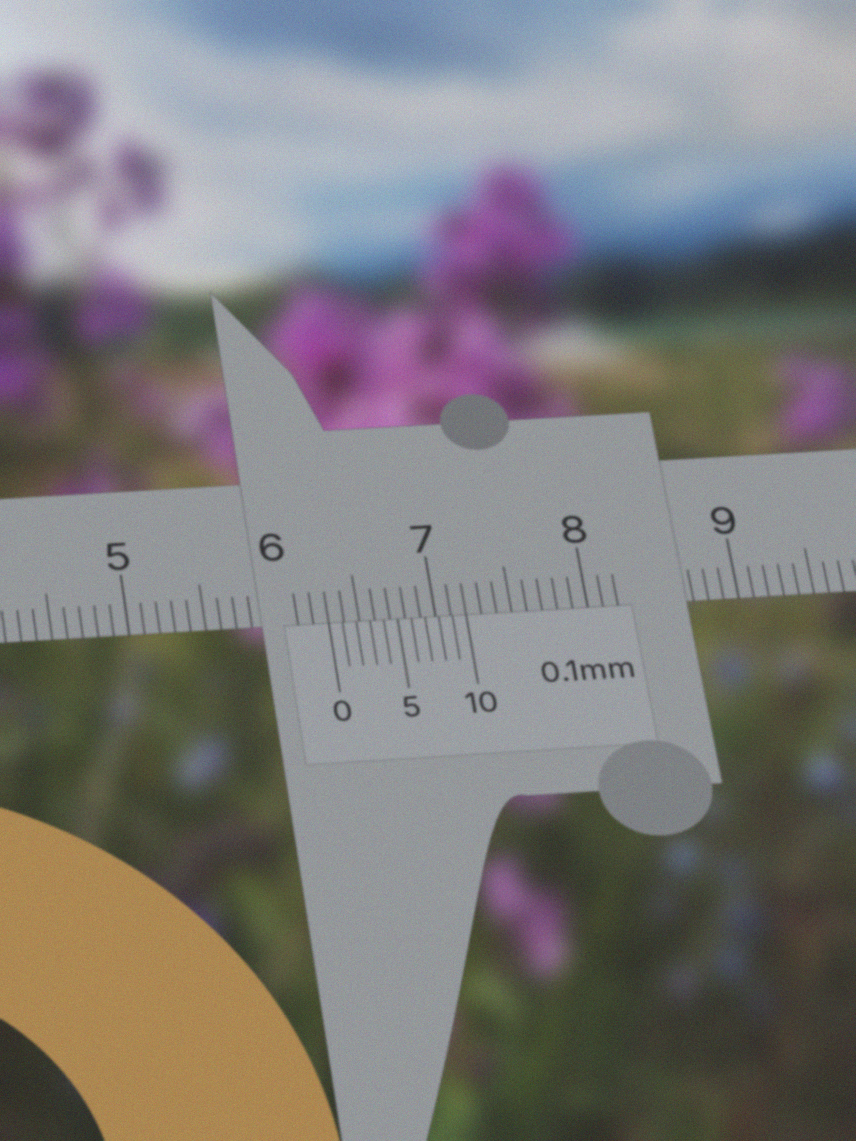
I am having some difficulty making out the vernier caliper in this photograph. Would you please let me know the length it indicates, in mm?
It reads 63.0 mm
